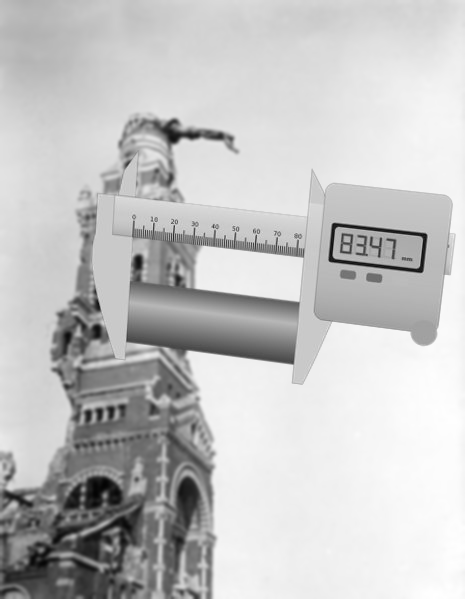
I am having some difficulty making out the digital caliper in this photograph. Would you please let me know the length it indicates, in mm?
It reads 83.47 mm
